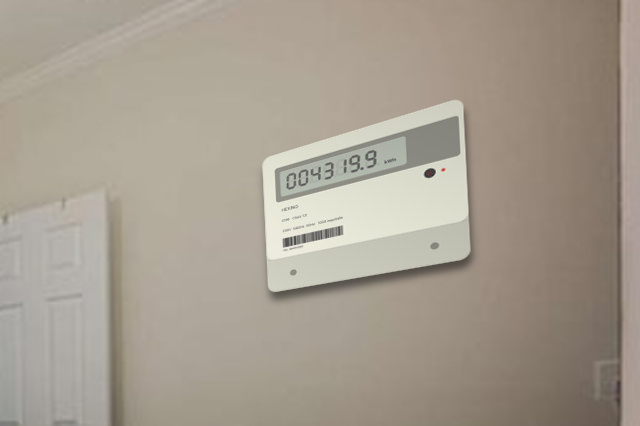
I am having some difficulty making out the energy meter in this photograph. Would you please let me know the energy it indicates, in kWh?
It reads 4319.9 kWh
